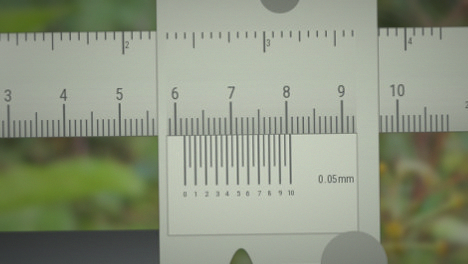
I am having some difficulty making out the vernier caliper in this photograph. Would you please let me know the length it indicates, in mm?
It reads 61.6 mm
